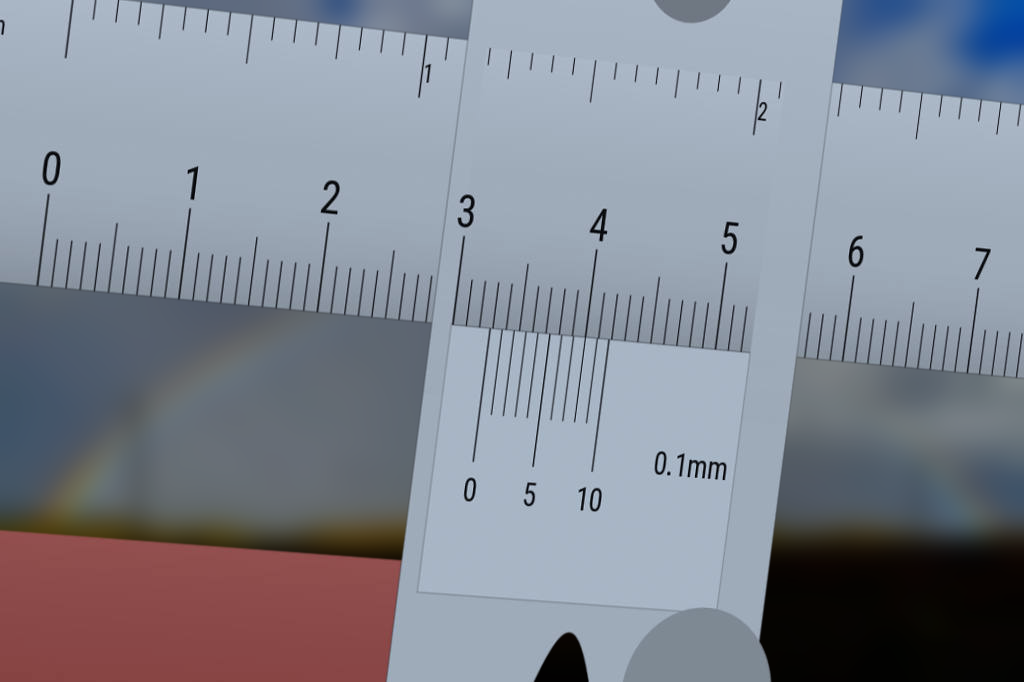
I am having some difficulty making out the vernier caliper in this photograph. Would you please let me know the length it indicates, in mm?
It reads 32.8 mm
